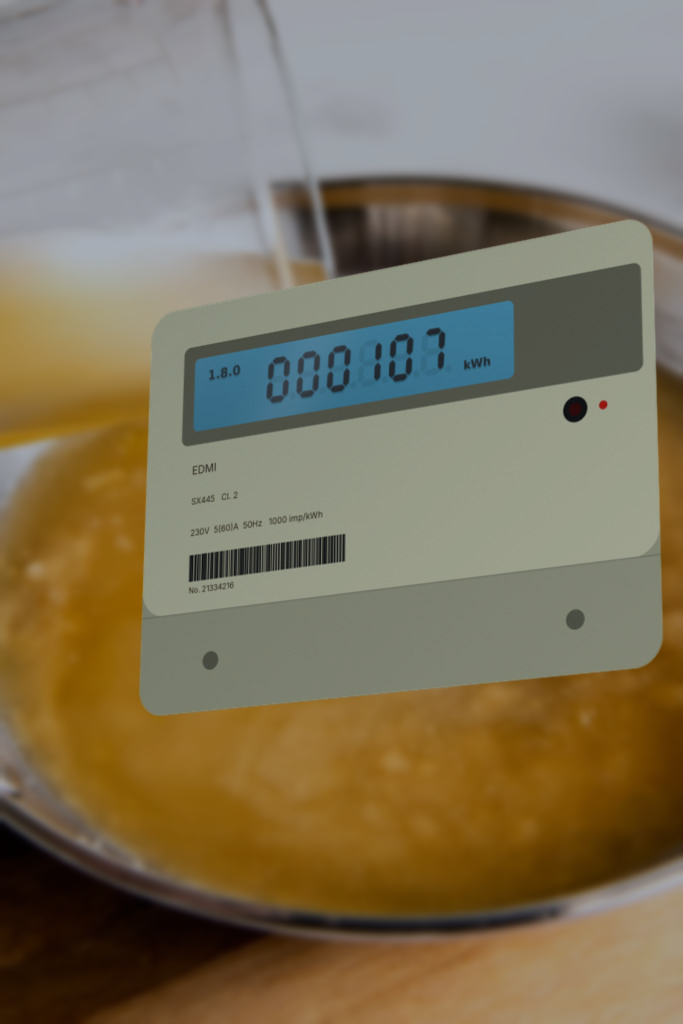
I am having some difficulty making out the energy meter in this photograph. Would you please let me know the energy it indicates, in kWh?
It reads 107 kWh
